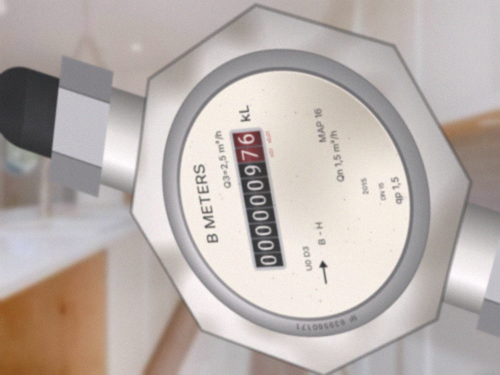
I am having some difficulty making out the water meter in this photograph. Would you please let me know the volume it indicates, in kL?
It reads 9.76 kL
